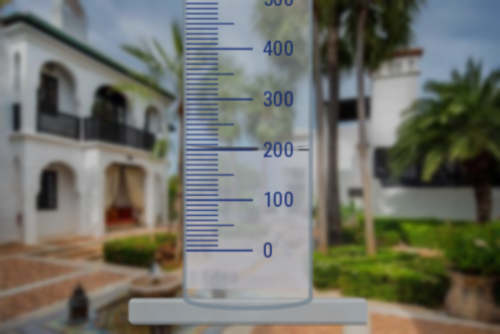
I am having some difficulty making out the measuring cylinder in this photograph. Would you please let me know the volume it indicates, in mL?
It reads 200 mL
